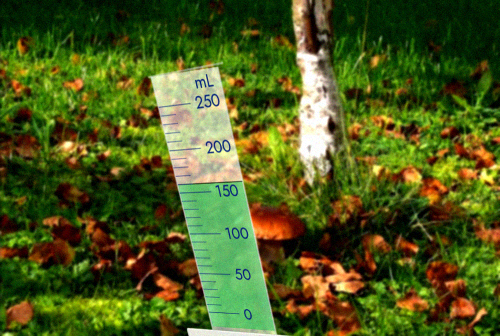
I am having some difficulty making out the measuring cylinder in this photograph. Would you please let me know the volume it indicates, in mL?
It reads 160 mL
